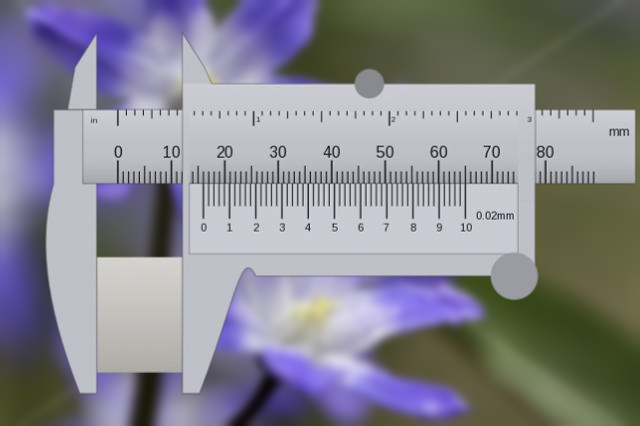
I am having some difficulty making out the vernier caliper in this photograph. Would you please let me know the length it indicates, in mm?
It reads 16.0 mm
